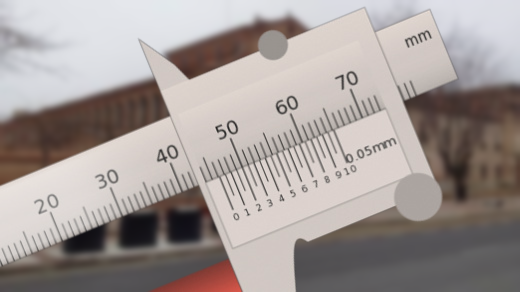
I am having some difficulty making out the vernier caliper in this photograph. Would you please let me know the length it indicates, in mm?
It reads 46.2 mm
